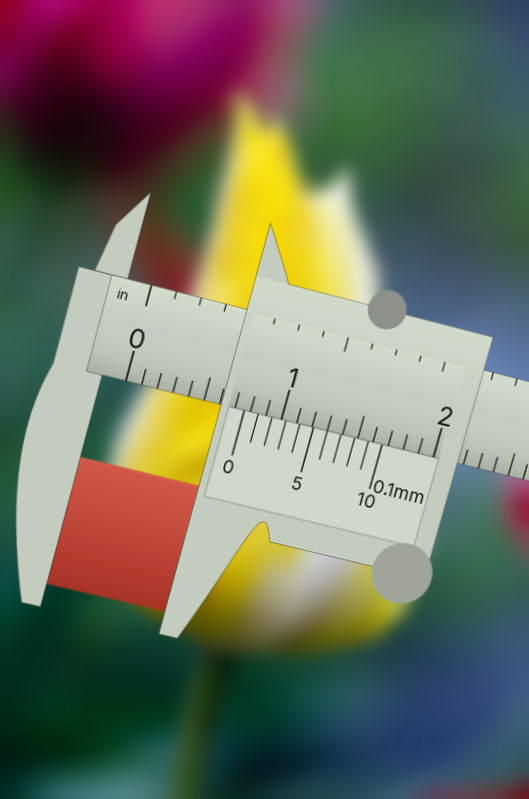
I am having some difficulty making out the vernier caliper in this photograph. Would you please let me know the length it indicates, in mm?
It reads 7.6 mm
